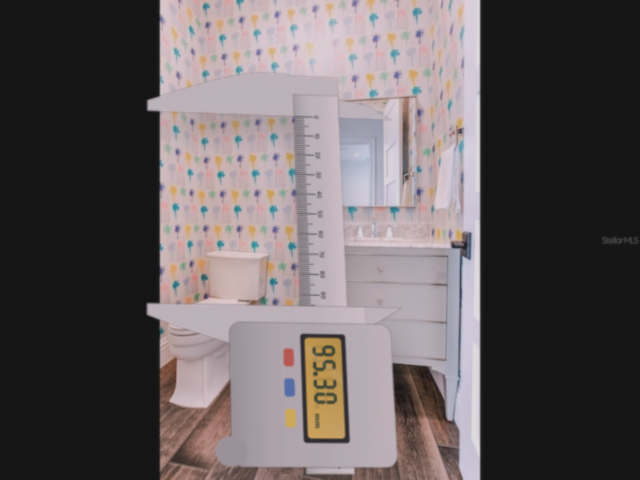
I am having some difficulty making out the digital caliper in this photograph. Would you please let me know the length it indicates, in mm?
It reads 95.30 mm
